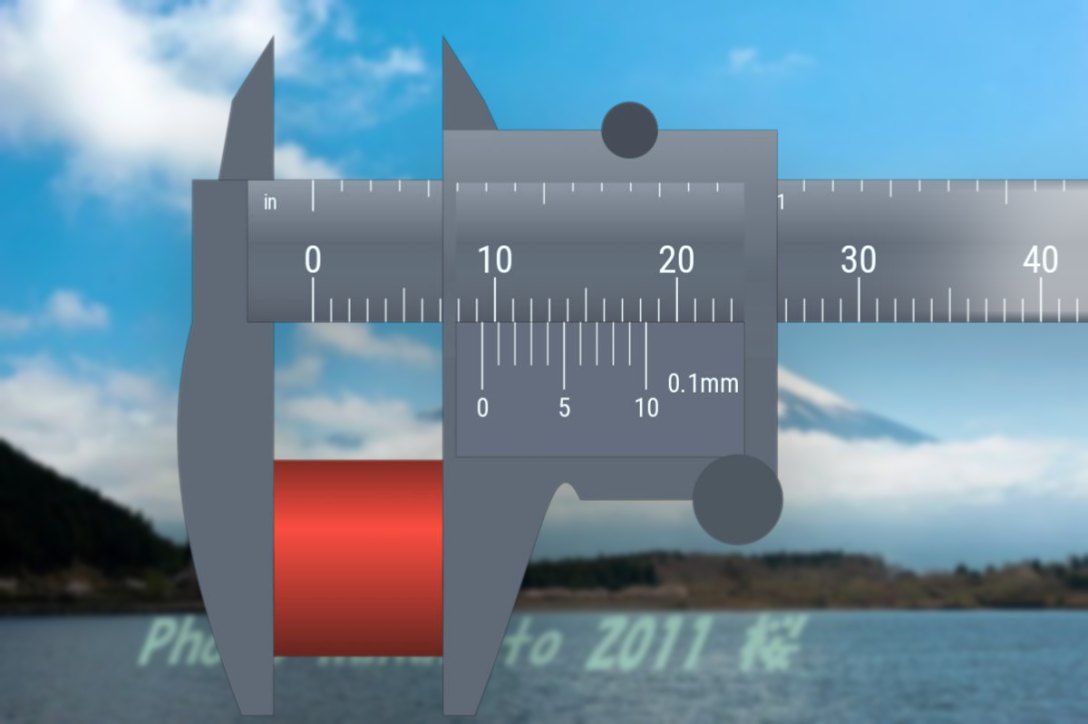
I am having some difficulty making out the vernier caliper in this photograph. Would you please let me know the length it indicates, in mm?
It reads 9.3 mm
